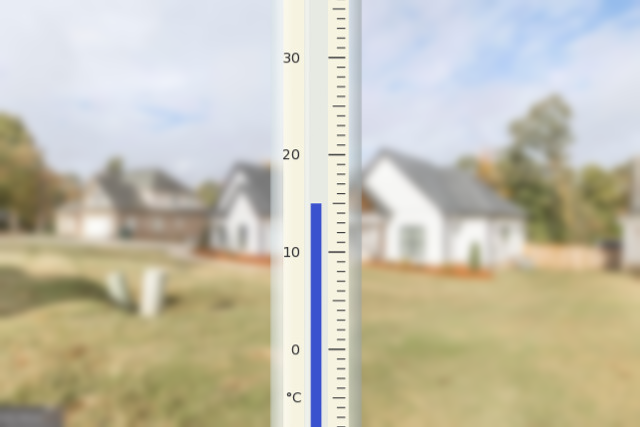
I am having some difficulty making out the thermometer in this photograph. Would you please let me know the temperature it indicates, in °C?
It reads 15 °C
